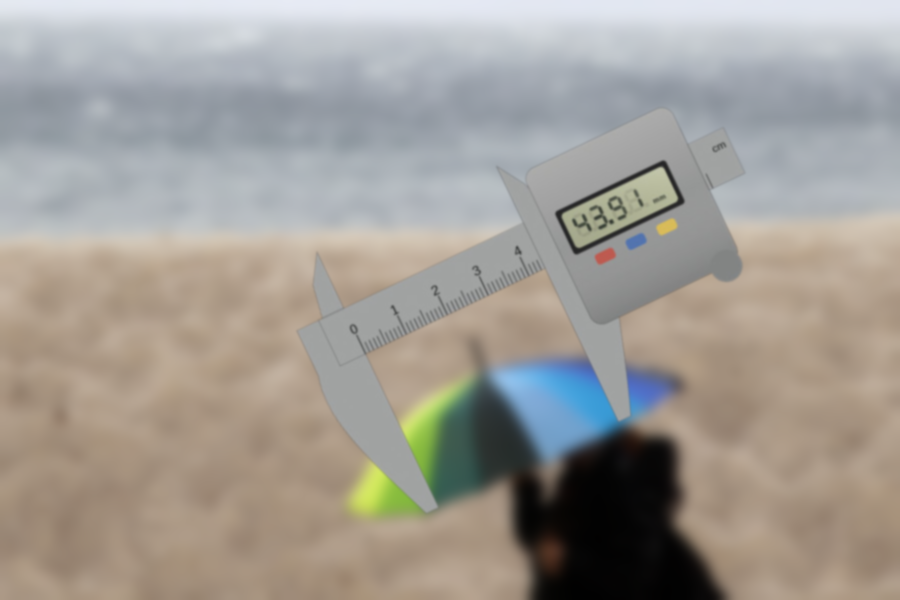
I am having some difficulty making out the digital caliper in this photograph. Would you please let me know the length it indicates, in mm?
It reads 43.91 mm
